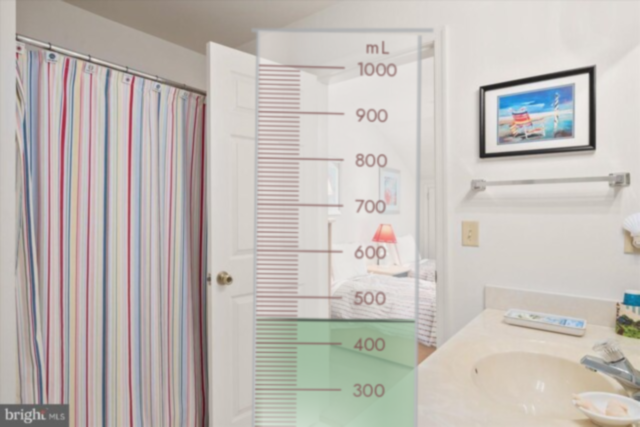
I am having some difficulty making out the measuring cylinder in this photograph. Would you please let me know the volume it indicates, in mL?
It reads 450 mL
